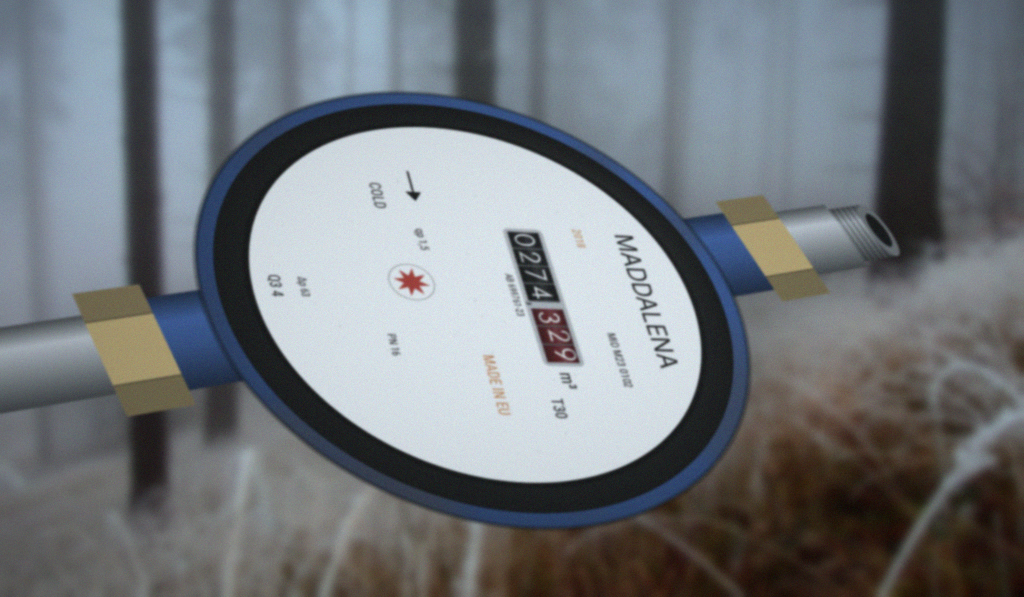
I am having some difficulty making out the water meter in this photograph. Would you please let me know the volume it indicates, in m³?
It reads 274.329 m³
